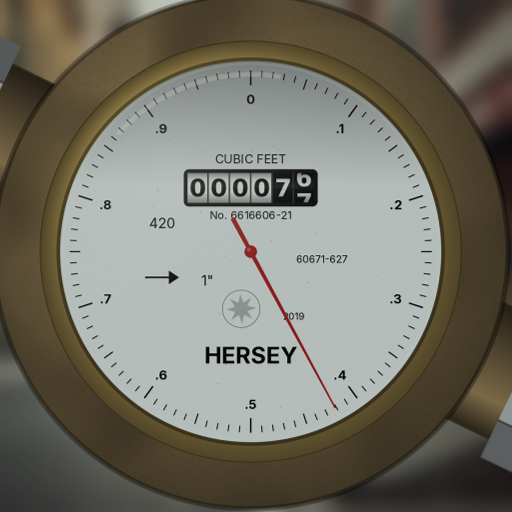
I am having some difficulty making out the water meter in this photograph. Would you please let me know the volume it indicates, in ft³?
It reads 76.42 ft³
